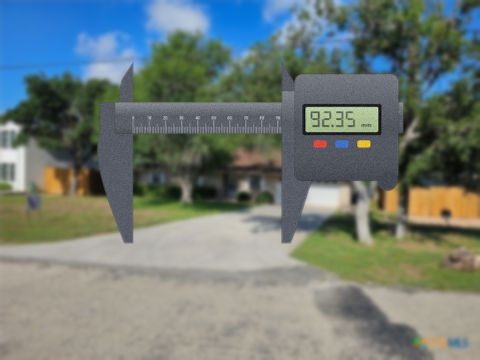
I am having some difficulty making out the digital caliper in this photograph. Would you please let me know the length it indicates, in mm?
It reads 92.35 mm
